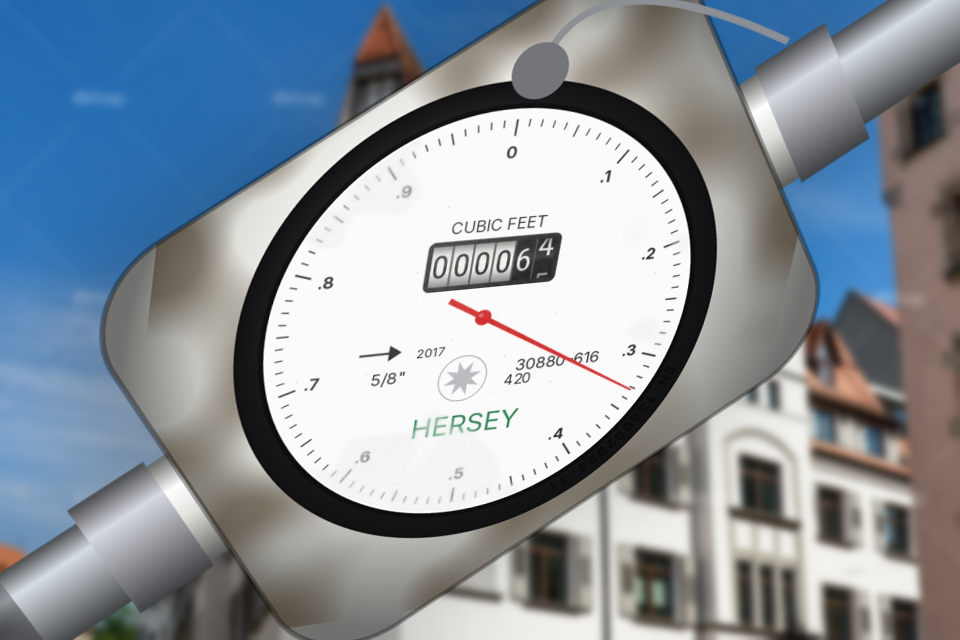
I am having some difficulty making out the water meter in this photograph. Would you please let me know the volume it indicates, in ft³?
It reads 64.33 ft³
